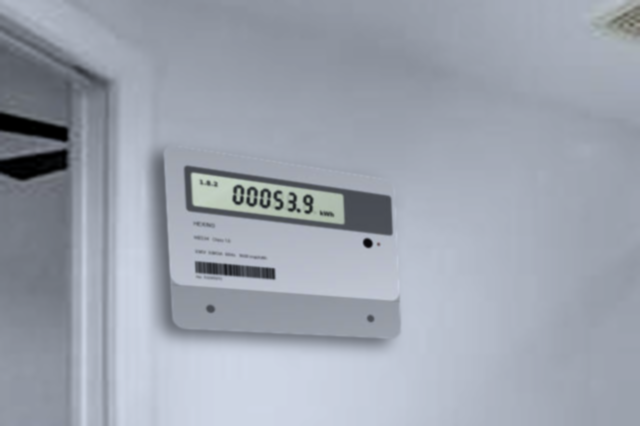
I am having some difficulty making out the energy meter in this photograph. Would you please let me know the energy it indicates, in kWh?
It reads 53.9 kWh
